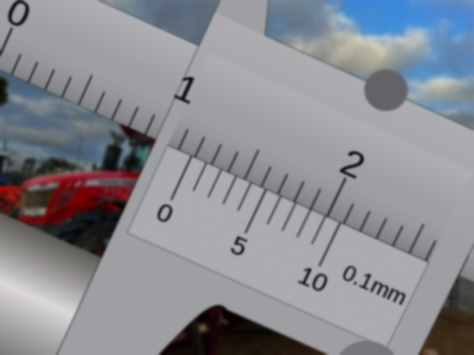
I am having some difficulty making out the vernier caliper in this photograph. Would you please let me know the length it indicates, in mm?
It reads 11.8 mm
